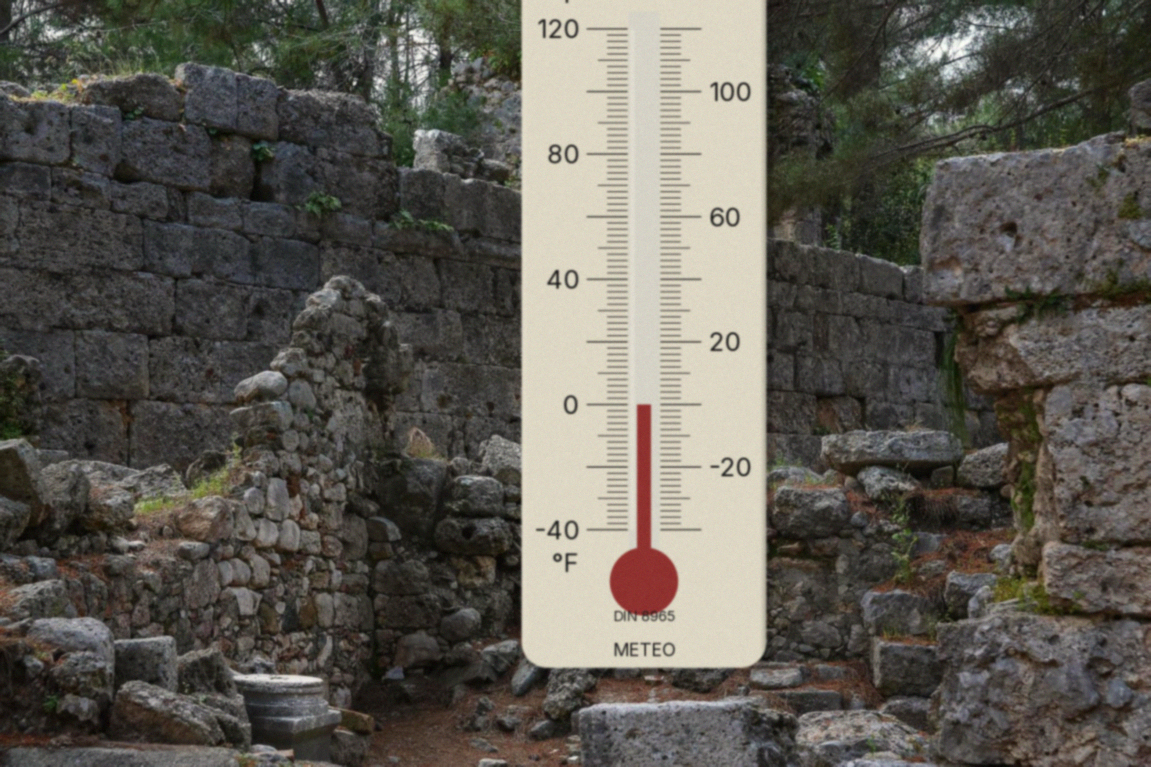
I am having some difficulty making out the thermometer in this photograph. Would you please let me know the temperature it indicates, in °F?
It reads 0 °F
